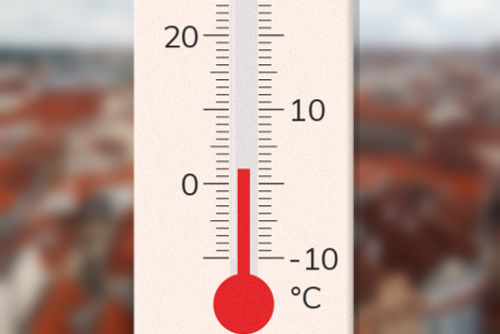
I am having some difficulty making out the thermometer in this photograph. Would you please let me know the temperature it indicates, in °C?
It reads 2 °C
